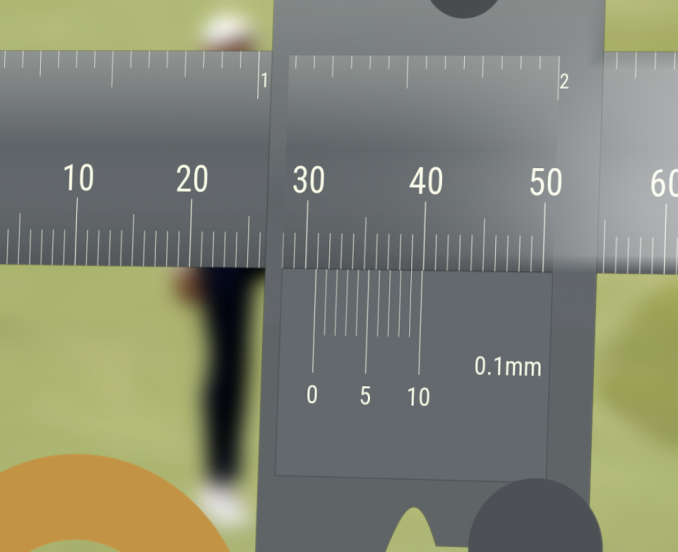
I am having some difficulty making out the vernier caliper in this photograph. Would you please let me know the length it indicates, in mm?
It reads 30.9 mm
